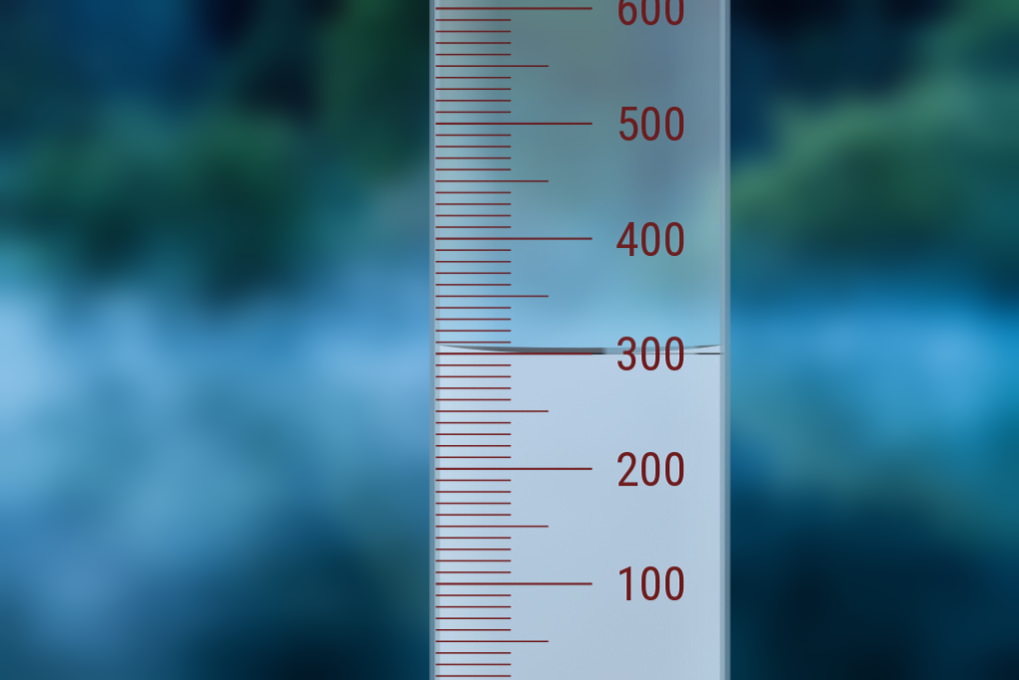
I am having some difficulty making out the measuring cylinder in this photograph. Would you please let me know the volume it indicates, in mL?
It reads 300 mL
